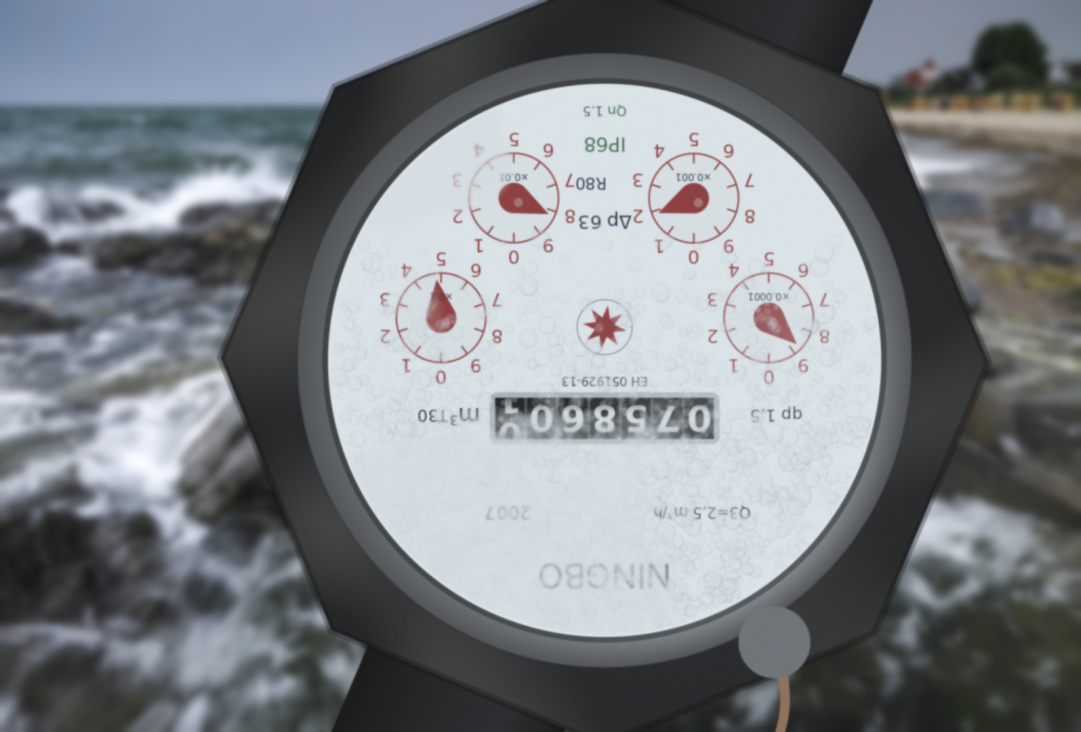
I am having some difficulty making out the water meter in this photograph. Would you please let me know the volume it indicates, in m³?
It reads 758600.4818 m³
